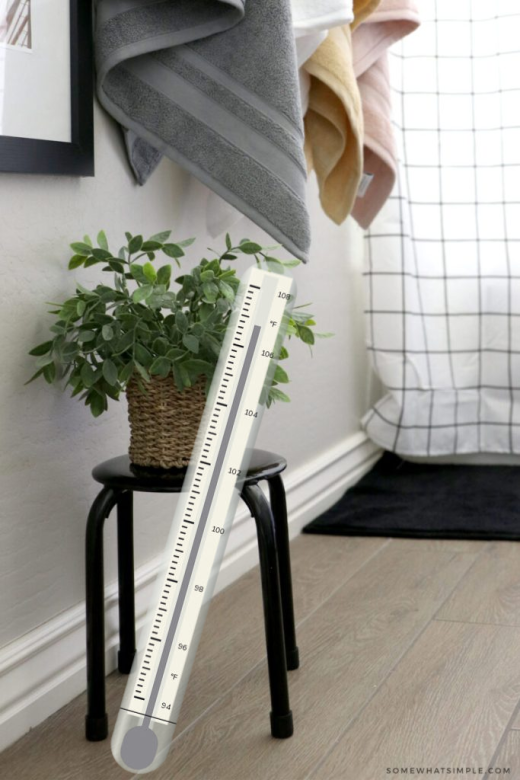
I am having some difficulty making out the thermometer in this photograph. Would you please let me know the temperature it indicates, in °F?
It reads 106.8 °F
